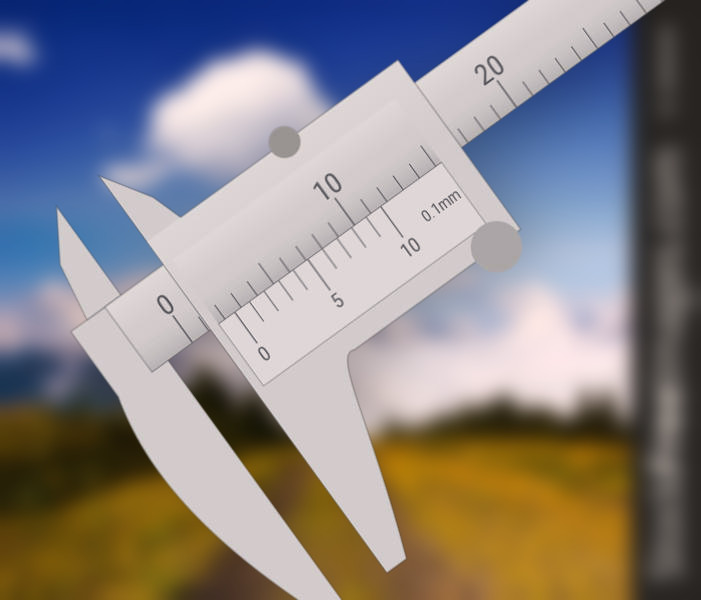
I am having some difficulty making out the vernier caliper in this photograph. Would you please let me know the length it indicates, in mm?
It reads 2.6 mm
